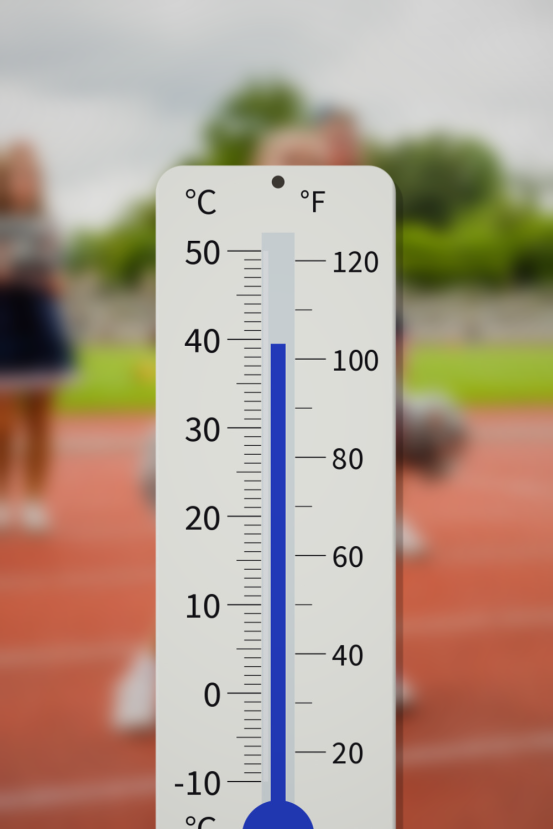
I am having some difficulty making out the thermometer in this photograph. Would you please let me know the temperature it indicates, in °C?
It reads 39.5 °C
